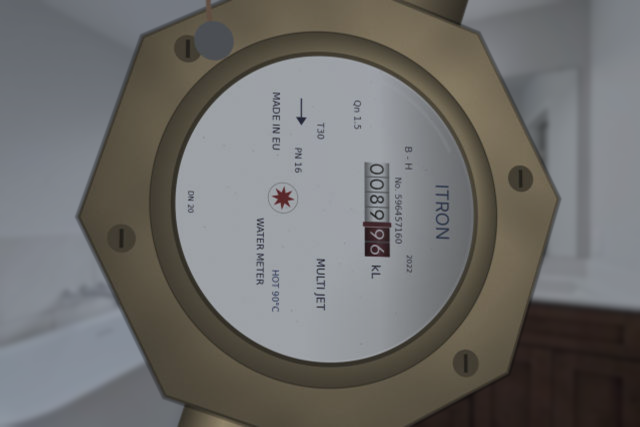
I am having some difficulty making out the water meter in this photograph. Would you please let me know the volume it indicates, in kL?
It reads 89.96 kL
